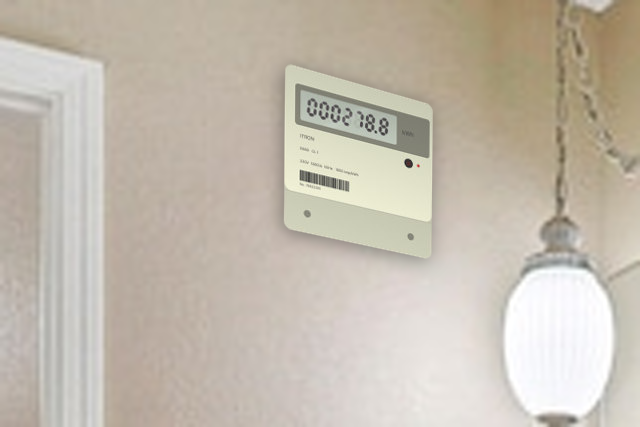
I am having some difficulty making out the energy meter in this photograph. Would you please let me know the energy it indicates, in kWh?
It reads 278.8 kWh
